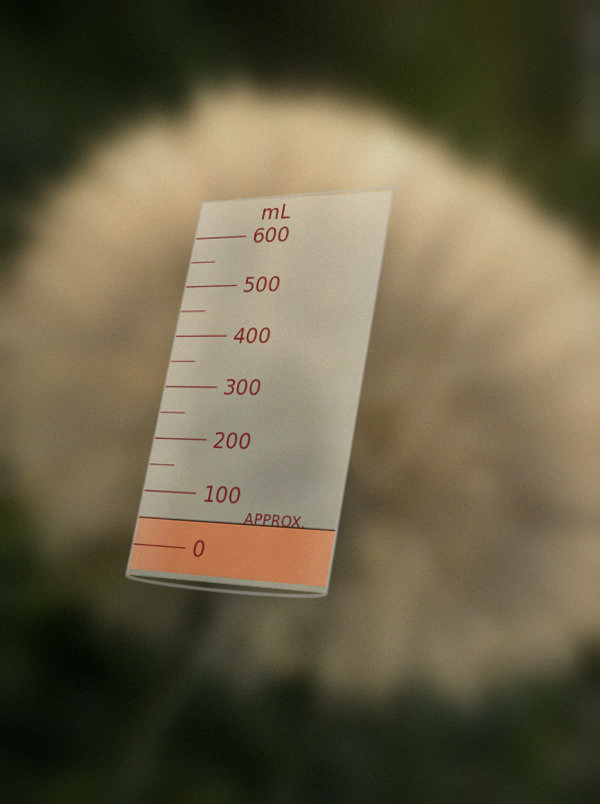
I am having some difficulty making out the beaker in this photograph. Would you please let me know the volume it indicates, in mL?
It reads 50 mL
